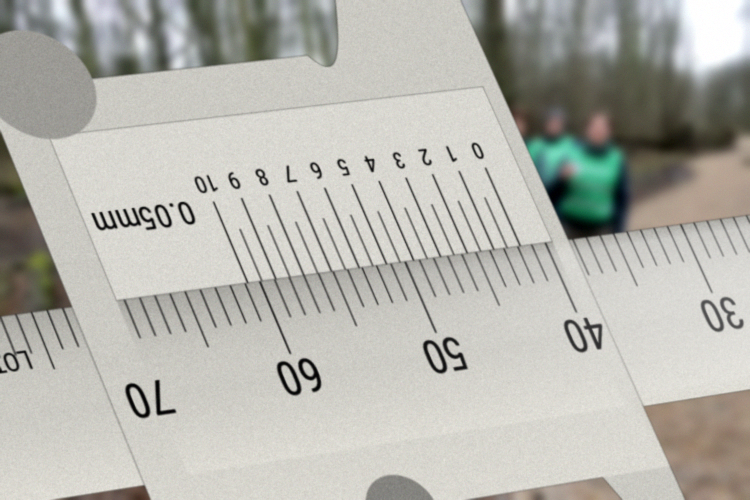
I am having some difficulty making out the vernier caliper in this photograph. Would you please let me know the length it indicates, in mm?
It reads 41.8 mm
